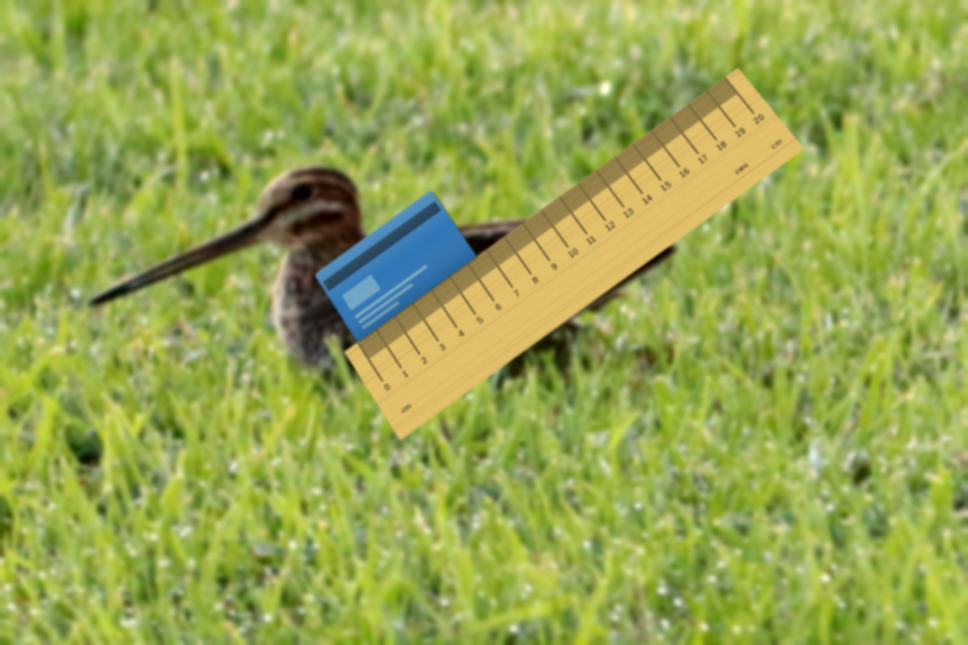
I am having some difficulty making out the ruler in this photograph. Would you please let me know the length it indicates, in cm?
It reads 6.5 cm
